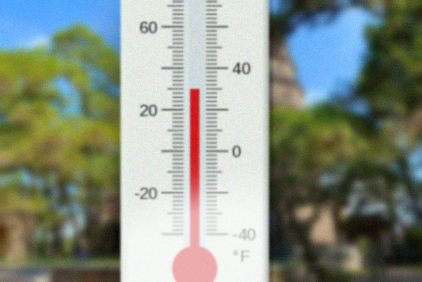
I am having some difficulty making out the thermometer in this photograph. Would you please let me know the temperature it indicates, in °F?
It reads 30 °F
